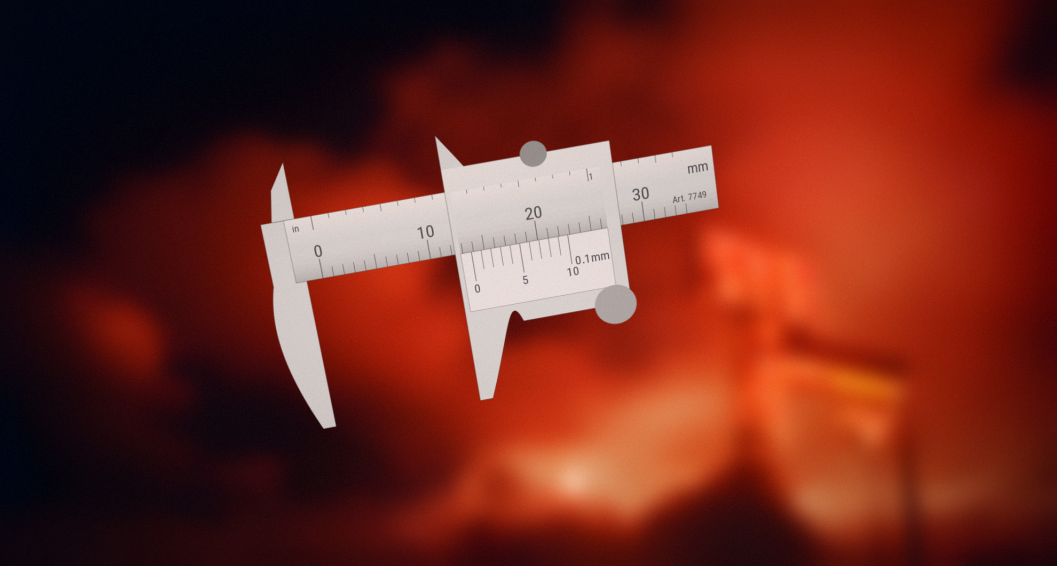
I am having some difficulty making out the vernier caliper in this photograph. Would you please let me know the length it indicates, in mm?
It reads 13.8 mm
